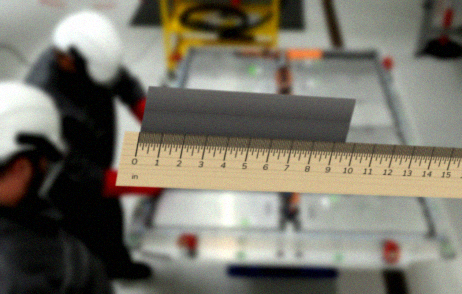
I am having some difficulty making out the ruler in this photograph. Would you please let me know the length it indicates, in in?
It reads 9.5 in
